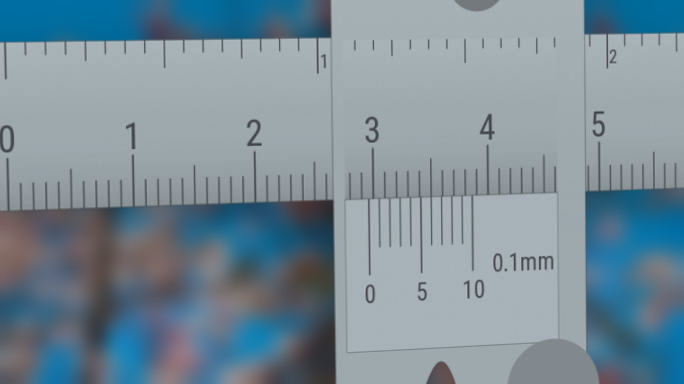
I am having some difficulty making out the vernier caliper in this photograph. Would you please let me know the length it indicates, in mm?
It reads 29.6 mm
